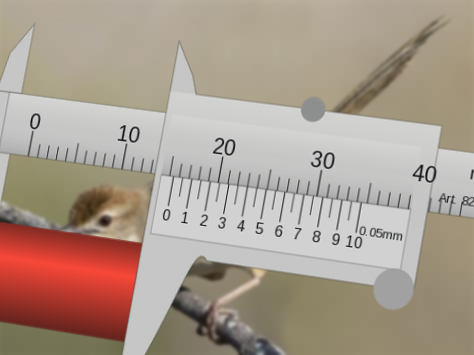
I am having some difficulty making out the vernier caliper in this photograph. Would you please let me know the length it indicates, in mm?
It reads 15.4 mm
